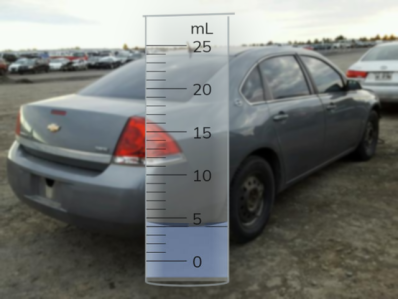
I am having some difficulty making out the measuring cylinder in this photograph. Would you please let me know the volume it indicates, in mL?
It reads 4 mL
